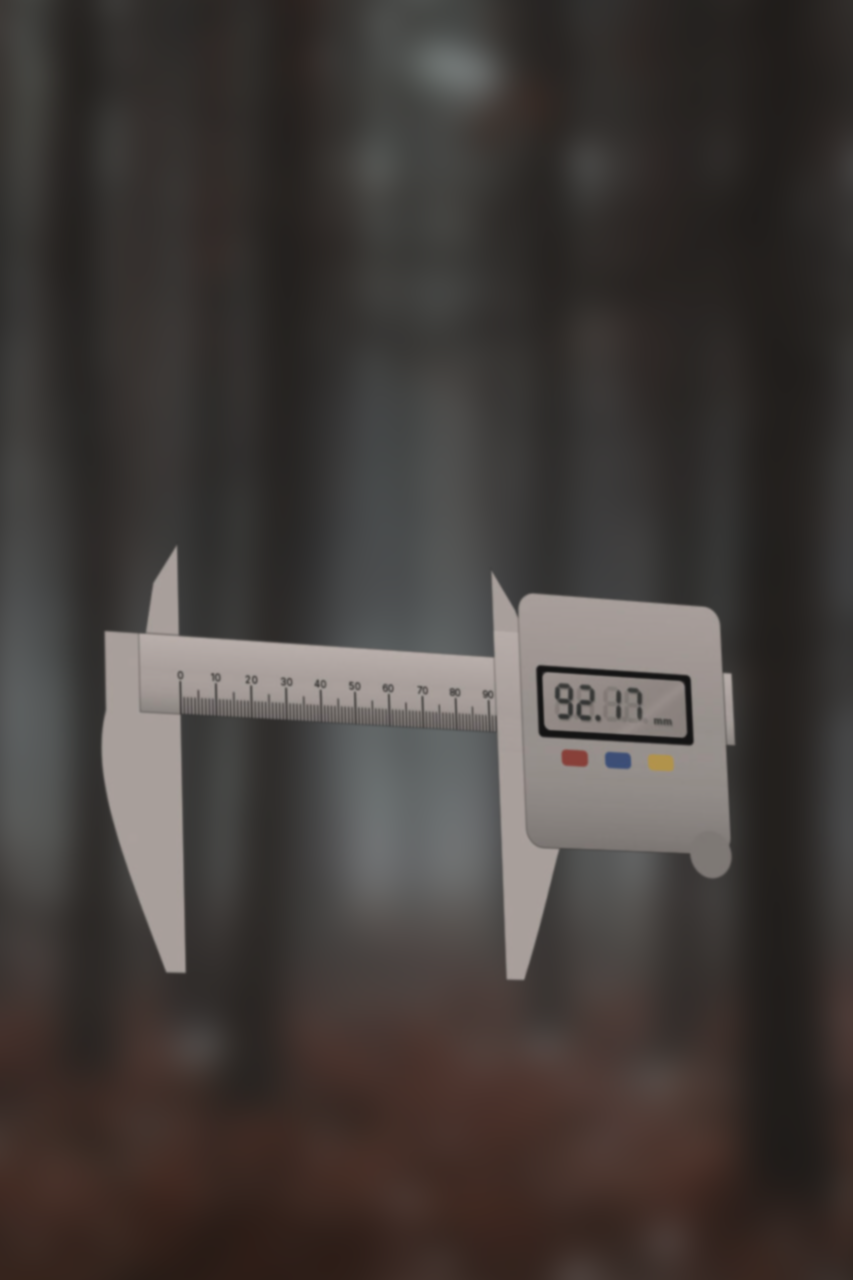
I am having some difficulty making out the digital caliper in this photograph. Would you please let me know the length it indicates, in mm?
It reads 92.17 mm
